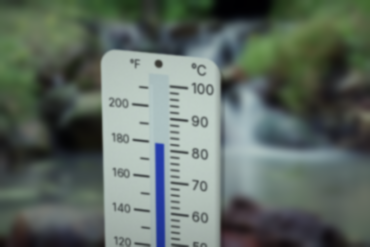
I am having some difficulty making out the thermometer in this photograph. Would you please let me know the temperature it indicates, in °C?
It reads 82 °C
